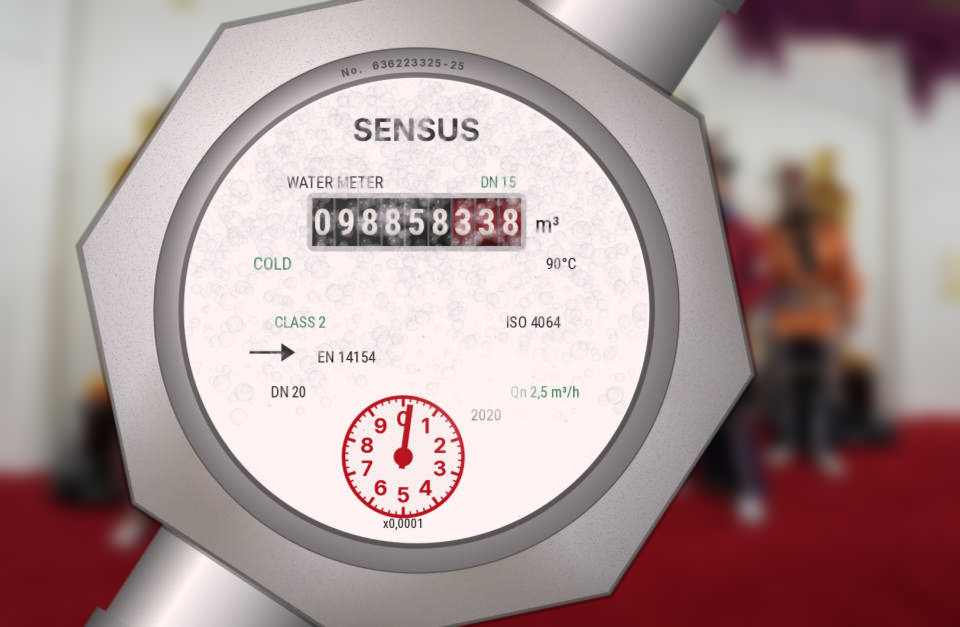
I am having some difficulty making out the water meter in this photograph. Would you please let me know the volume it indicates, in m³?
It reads 98858.3380 m³
